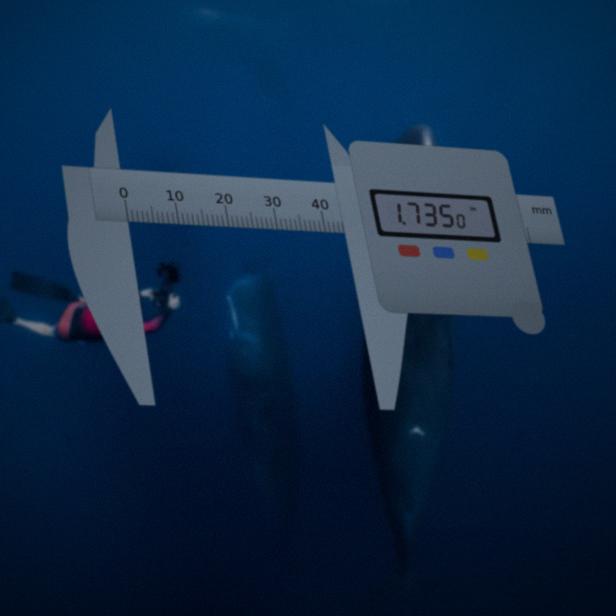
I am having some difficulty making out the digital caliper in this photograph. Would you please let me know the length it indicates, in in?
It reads 1.7350 in
